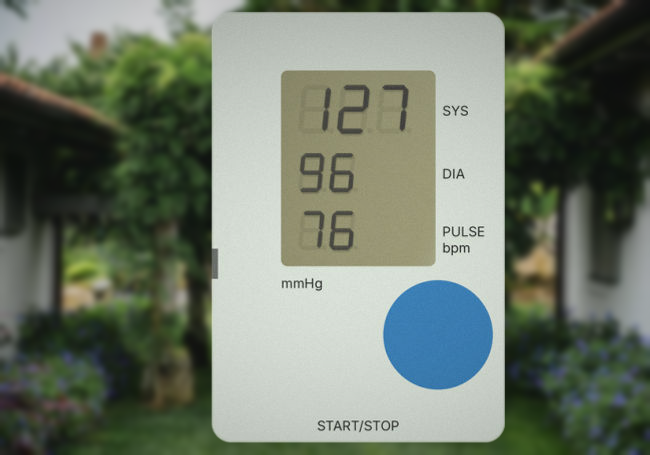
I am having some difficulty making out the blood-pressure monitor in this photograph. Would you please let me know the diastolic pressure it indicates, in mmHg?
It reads 96 mmHg
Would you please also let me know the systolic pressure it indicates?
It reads 127 mmHg
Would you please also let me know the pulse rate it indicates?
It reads 76 bpm
